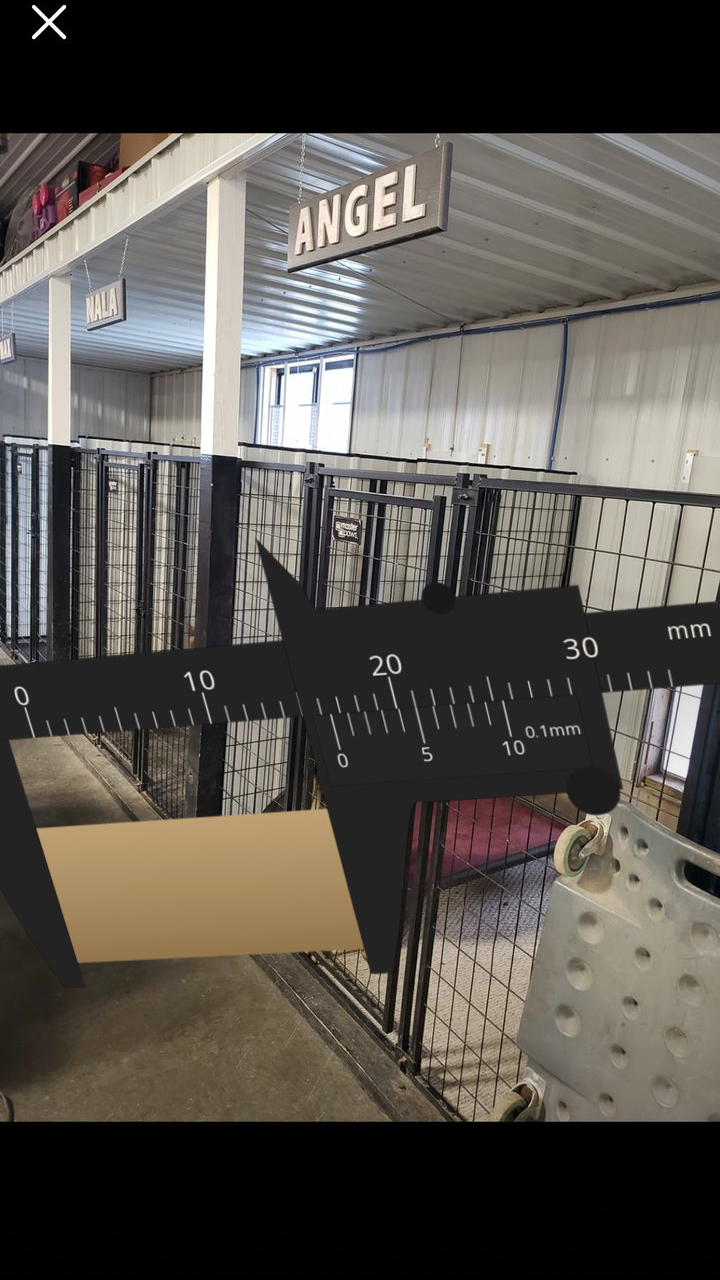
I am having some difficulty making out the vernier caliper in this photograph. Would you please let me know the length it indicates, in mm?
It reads 16.5 mm
